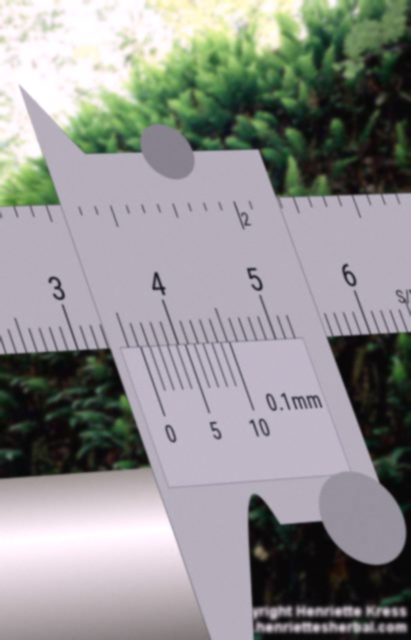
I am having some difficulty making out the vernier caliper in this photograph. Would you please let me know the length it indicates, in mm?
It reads 36.2 mm
